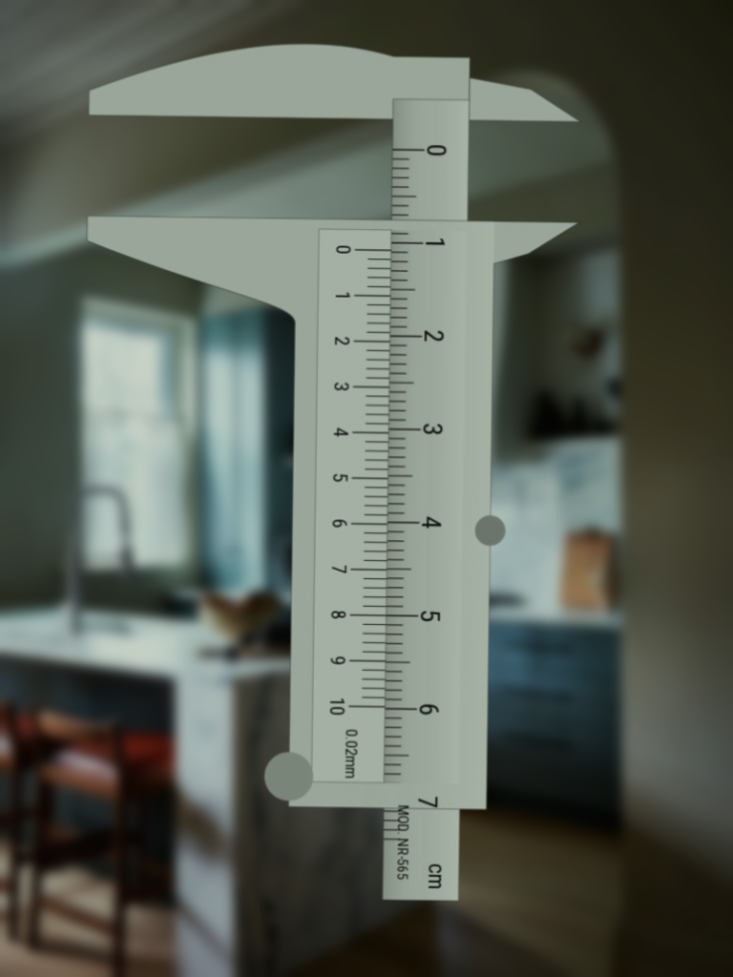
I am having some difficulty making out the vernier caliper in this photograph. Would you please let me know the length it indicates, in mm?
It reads 10.8 mm
